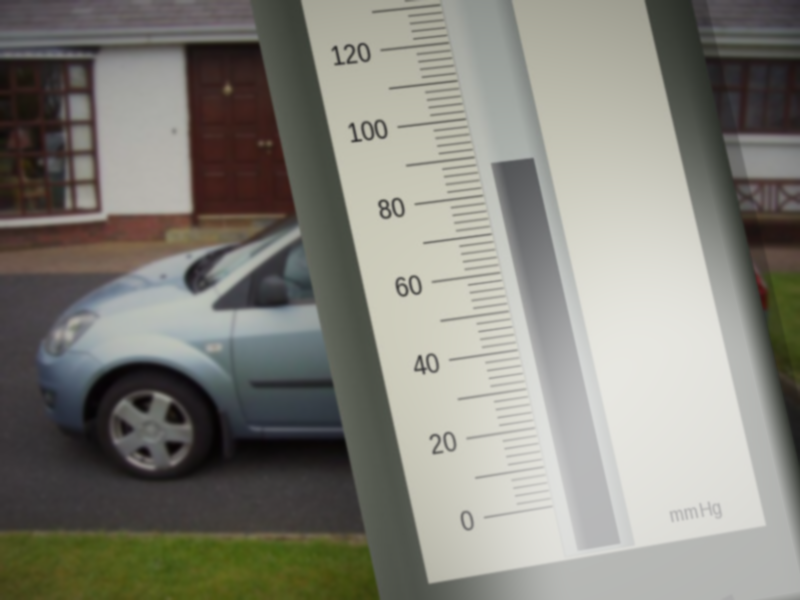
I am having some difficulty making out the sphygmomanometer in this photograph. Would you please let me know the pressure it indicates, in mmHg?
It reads 88 mmHg
